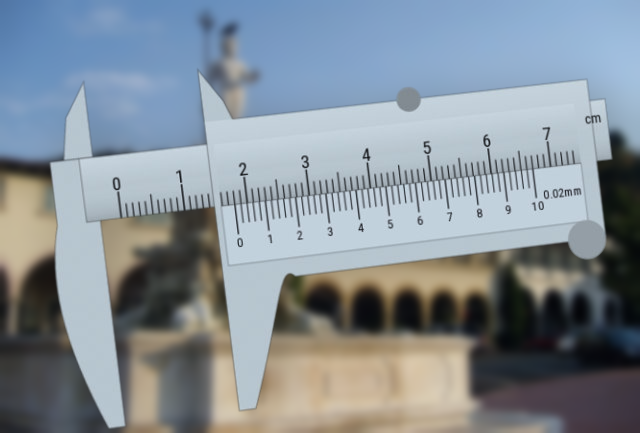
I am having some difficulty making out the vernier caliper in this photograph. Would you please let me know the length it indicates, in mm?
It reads 18.0 mm
